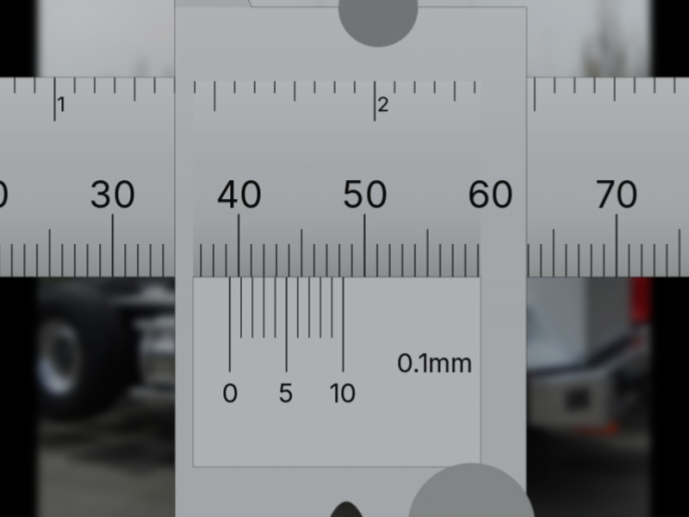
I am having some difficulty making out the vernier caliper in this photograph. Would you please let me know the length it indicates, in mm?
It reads 39.3 mm
